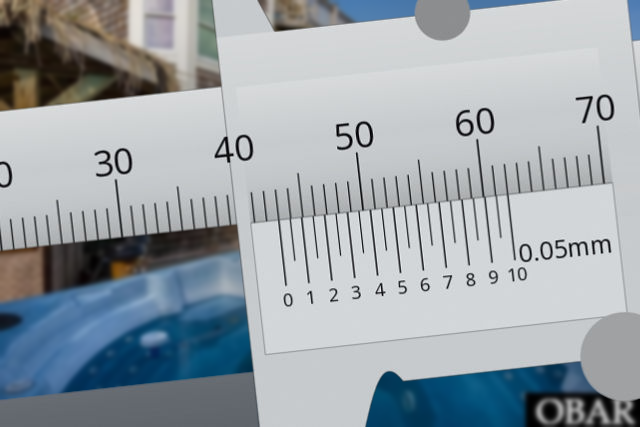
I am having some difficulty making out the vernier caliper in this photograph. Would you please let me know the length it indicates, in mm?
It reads 43.0 mm
